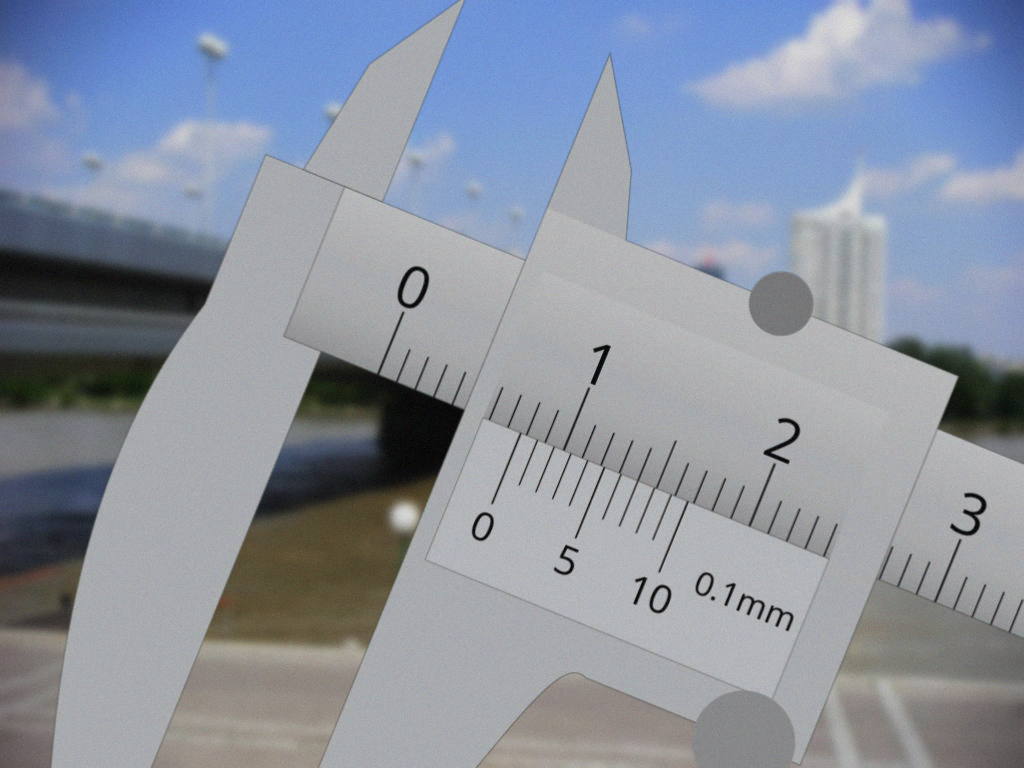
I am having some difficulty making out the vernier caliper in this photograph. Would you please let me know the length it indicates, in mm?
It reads 7.7 mm
